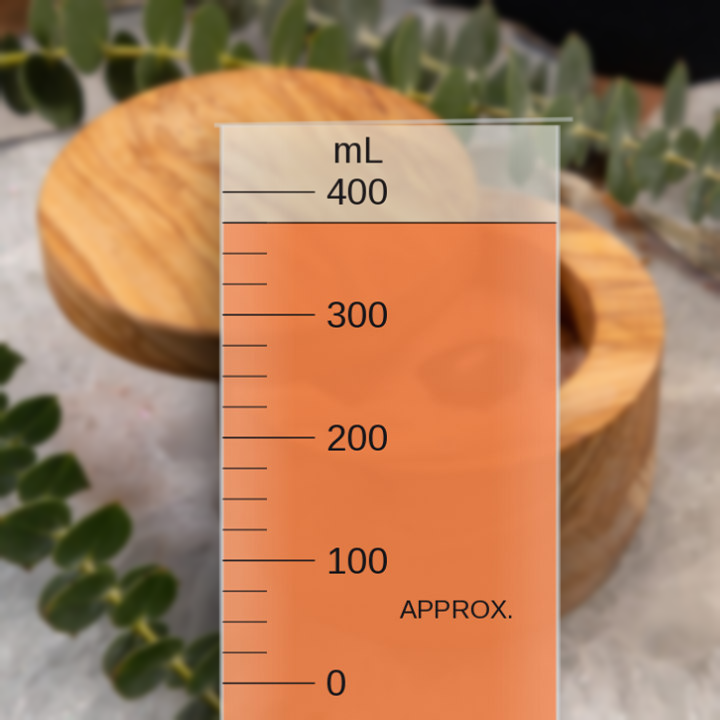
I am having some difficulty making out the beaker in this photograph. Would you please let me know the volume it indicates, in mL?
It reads 375 mL
